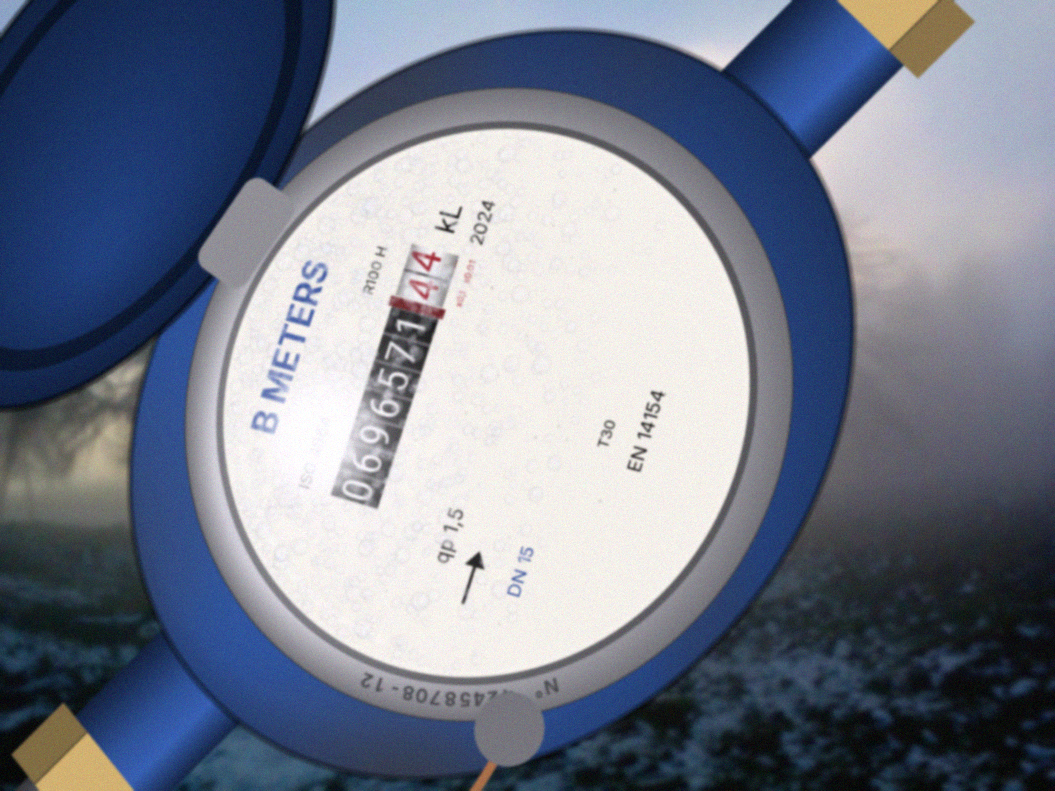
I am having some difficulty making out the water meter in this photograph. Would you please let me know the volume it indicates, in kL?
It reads 696571.44 kL
